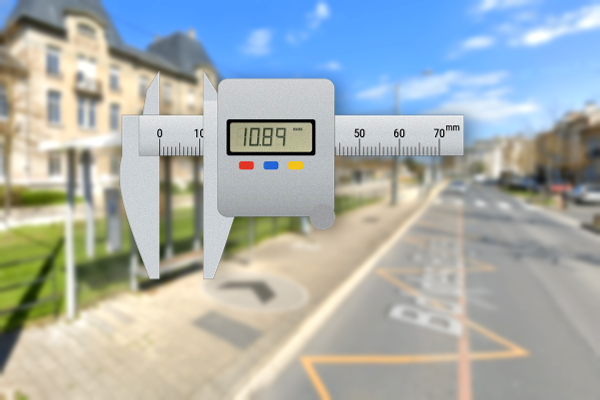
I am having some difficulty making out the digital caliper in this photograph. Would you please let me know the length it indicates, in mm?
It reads 10.89 mm
